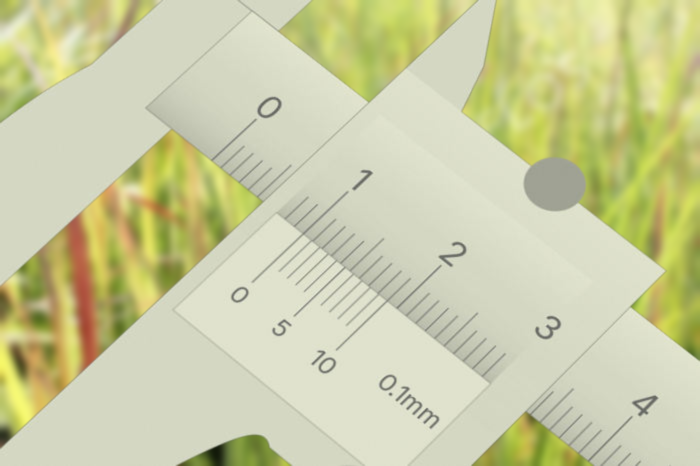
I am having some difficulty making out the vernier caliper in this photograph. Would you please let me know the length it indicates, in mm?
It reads 10.0 mm
